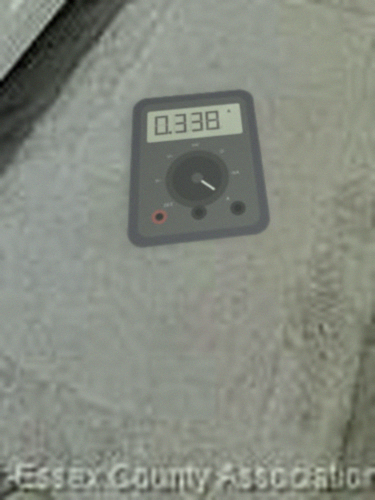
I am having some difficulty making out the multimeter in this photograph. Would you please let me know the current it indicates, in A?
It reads 0.338 A
